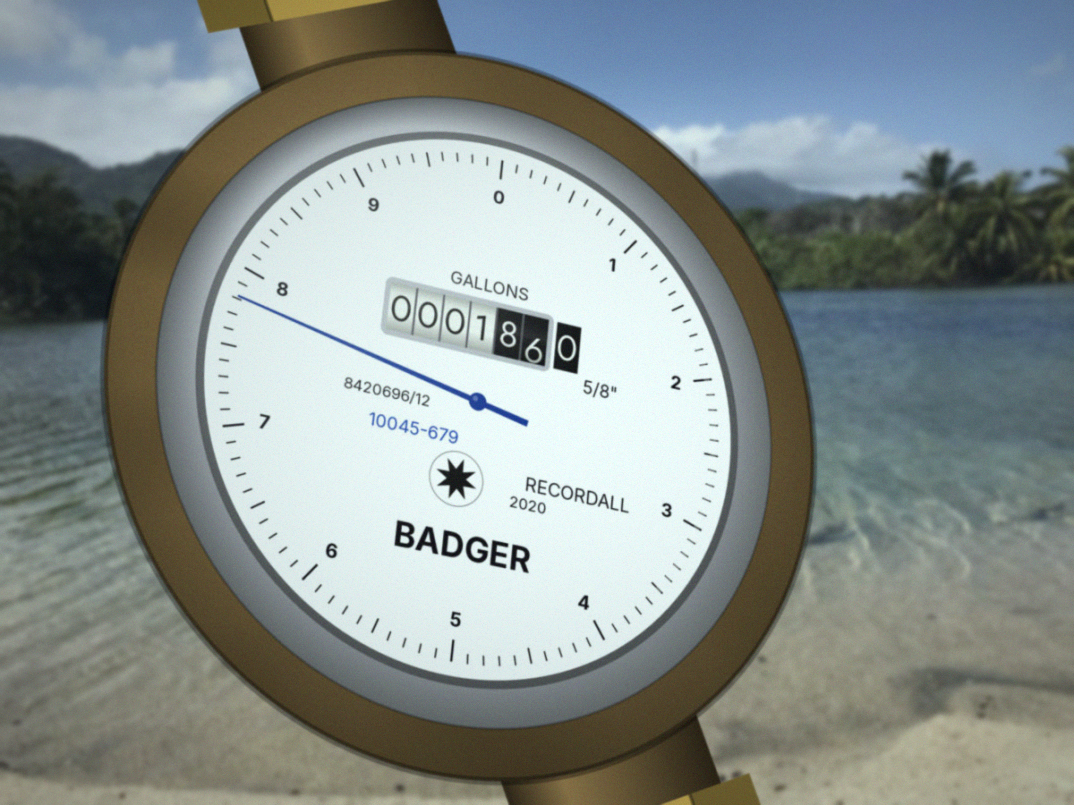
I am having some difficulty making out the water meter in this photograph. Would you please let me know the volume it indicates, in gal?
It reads 1857.8 gal
